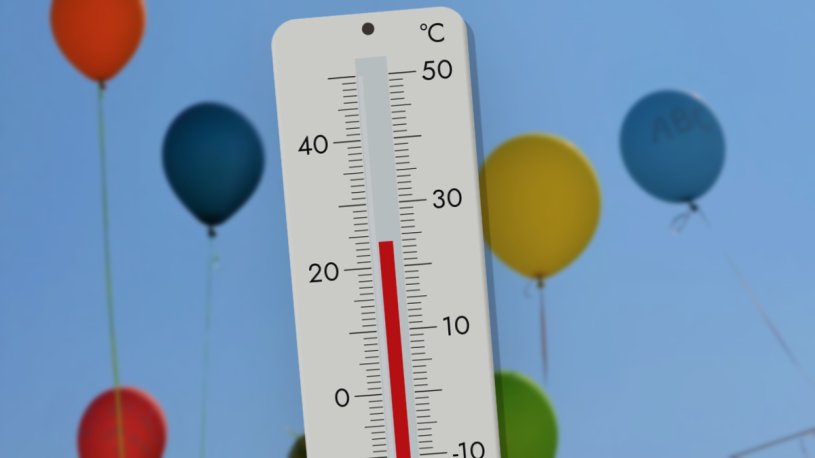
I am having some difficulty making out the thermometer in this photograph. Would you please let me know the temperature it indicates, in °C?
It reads 24 °C
